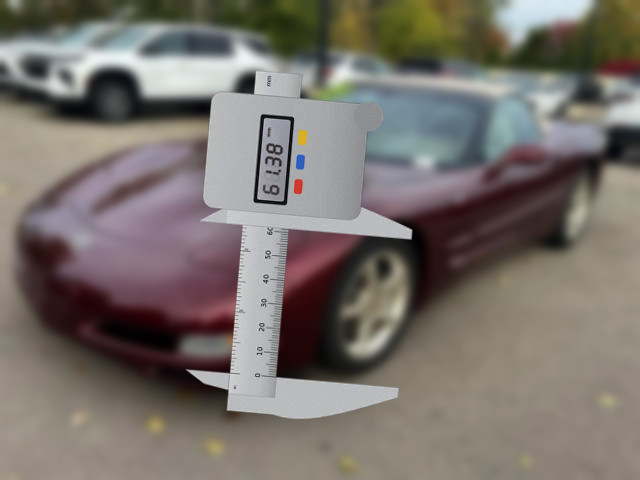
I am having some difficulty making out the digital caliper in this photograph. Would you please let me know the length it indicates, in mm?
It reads 61.38 mm
